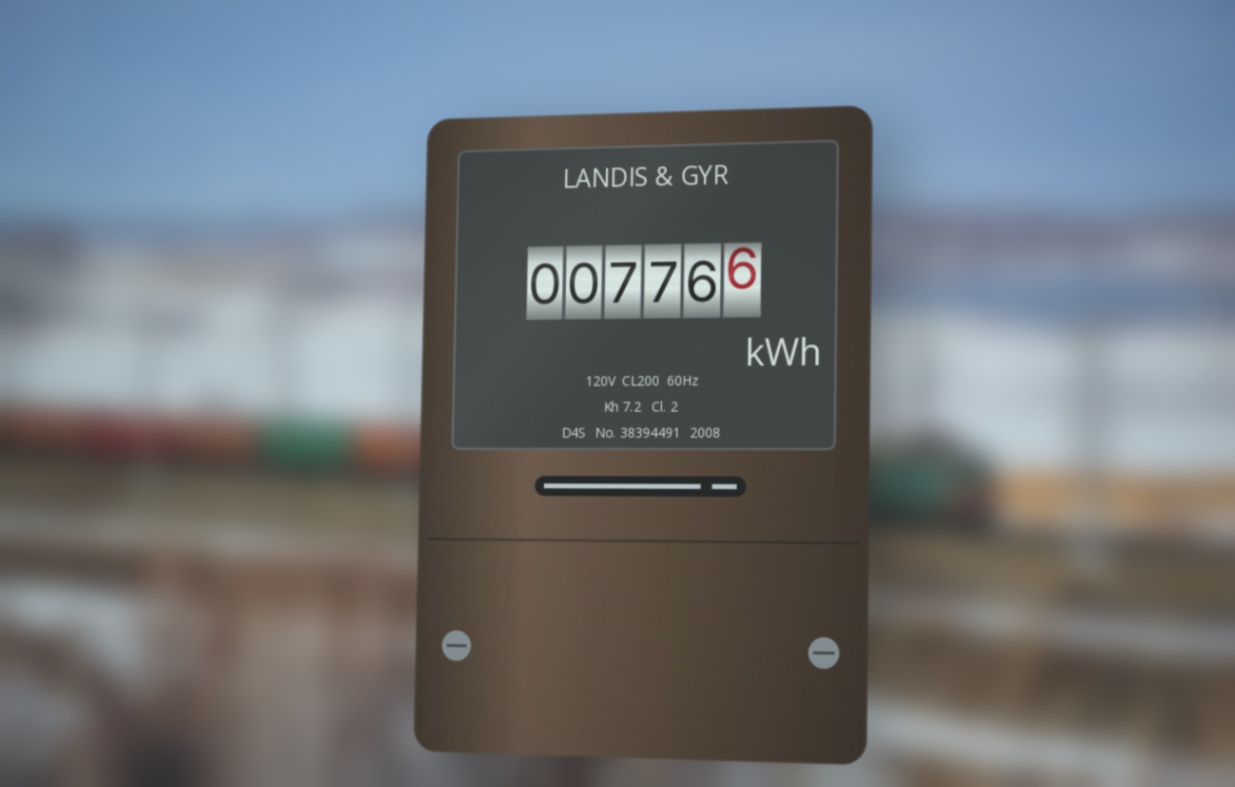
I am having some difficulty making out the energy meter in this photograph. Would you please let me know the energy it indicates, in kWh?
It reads 776.6 kWh
